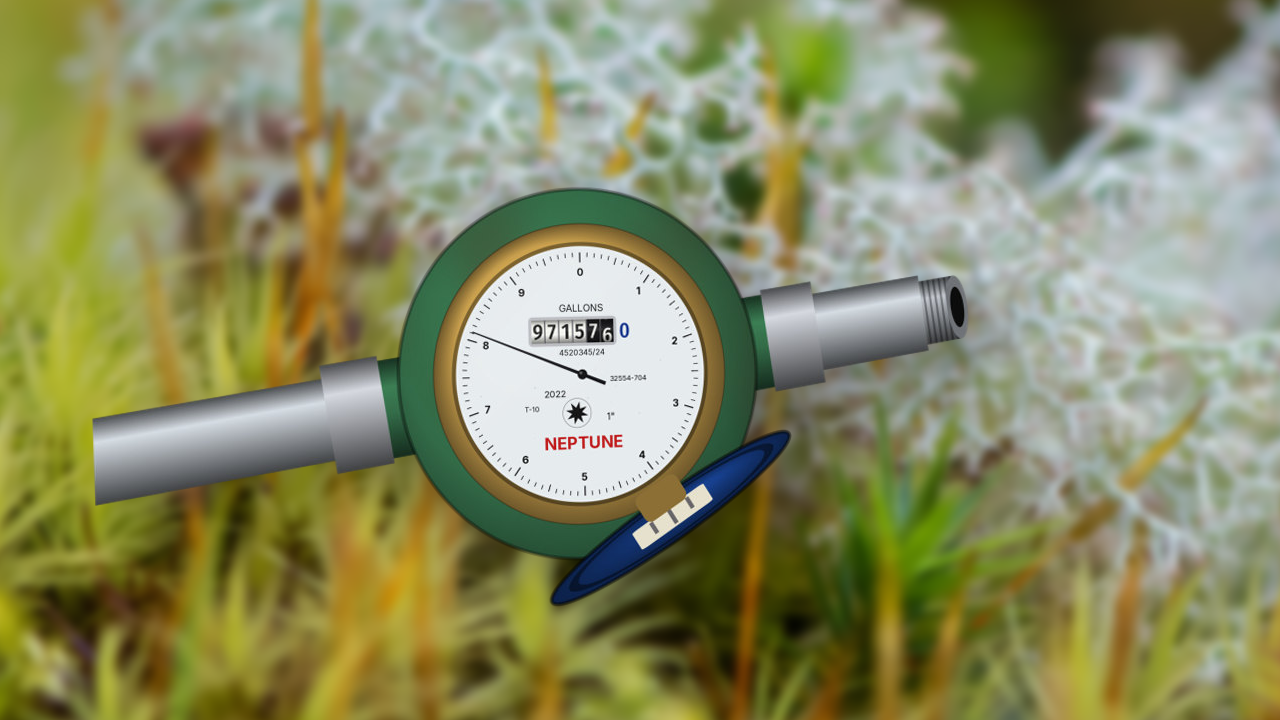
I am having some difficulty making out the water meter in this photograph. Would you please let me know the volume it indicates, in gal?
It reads 9715758.1 gal
